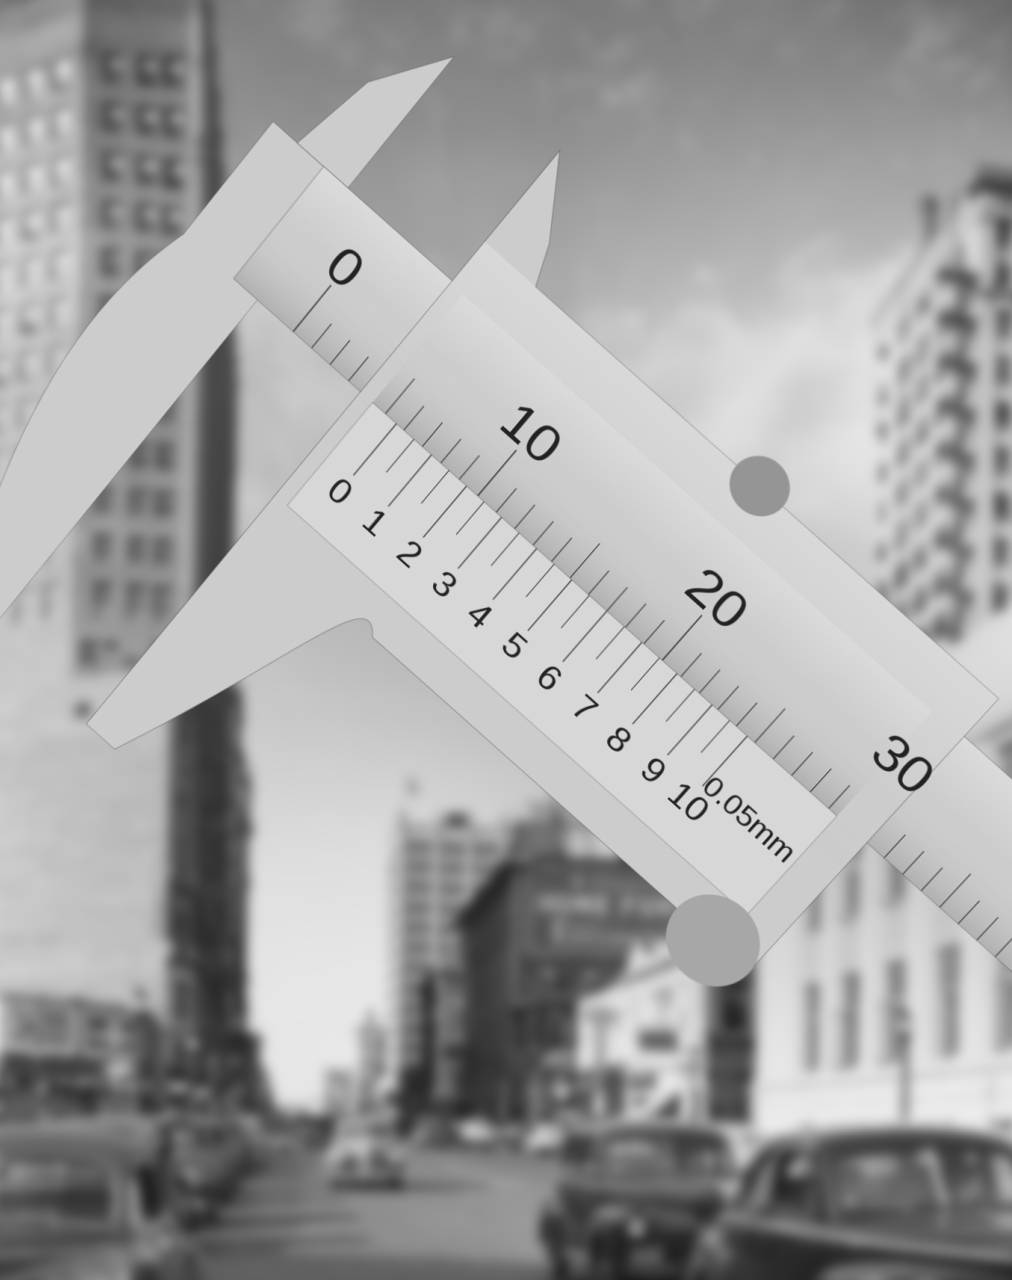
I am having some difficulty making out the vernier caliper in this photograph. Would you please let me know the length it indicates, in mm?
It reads 5.60 mm
